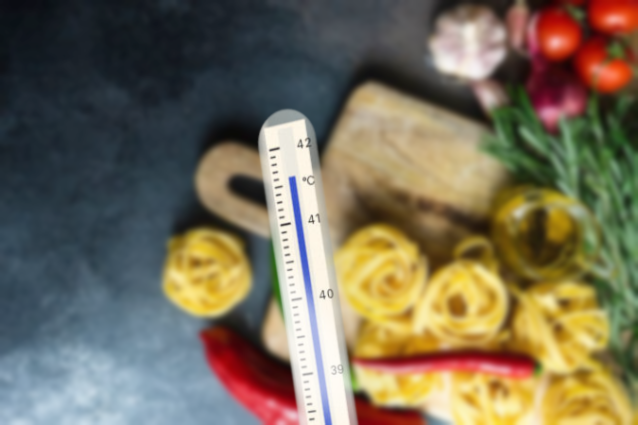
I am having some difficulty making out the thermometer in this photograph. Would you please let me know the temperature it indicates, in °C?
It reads 41.6 °C
